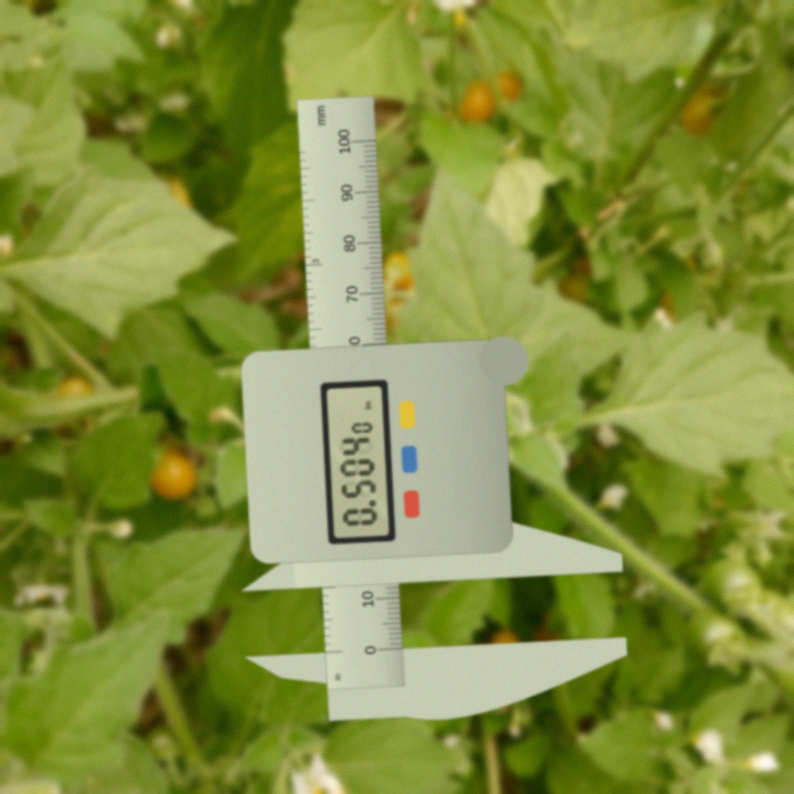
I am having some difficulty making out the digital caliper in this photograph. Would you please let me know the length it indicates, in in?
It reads 0.5040 in
